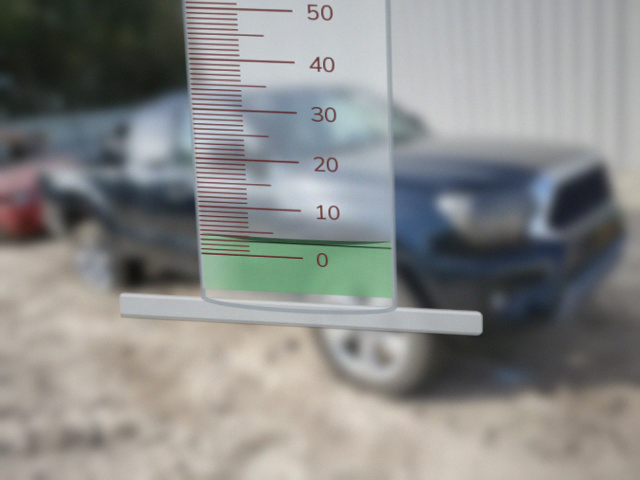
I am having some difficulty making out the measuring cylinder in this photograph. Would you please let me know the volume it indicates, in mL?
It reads 3 mL
